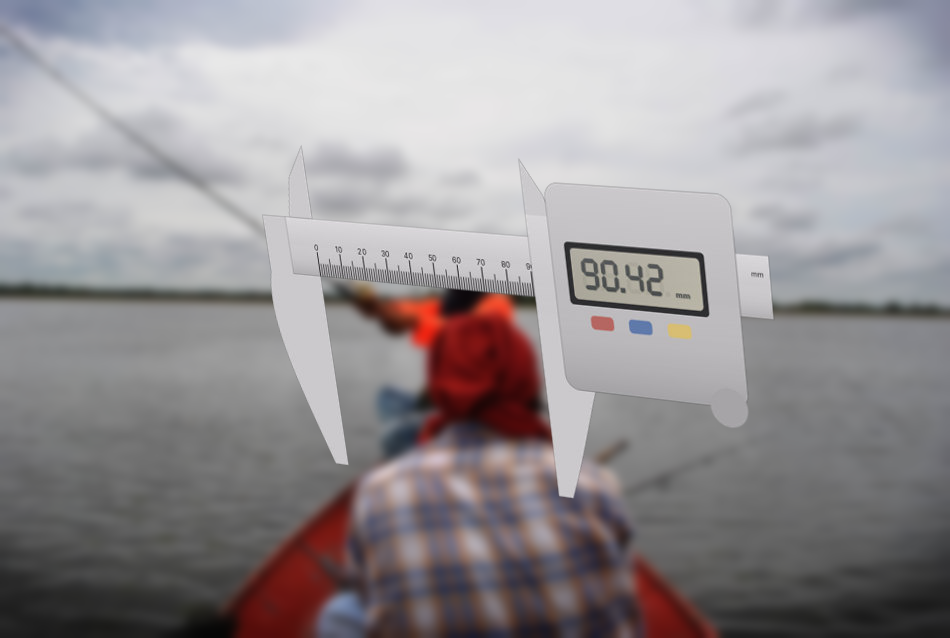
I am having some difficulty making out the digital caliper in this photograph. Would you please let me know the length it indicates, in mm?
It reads 90.42 mm
